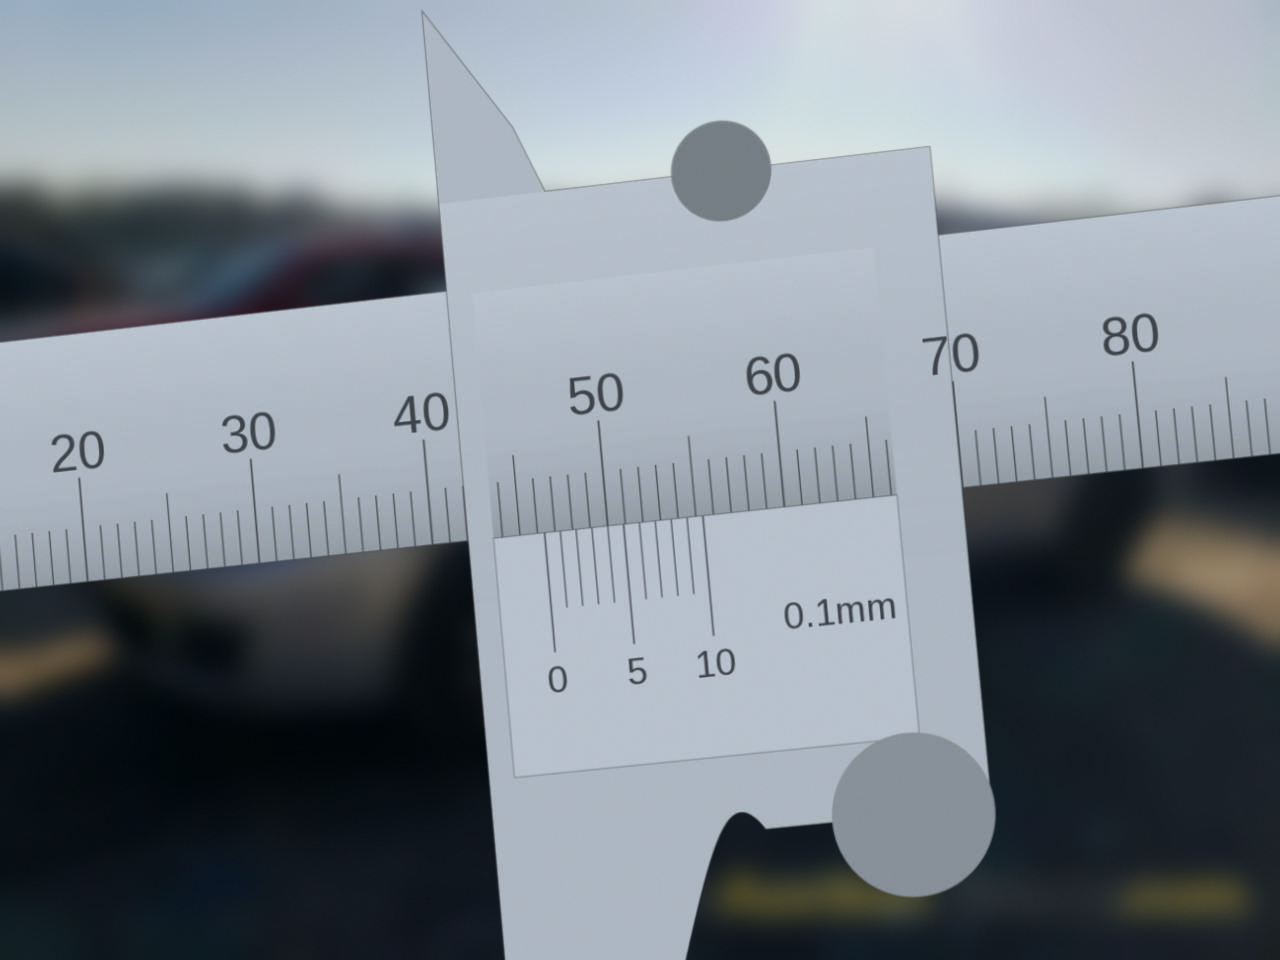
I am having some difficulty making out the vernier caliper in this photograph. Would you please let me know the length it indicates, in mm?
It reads 46.4 mm
